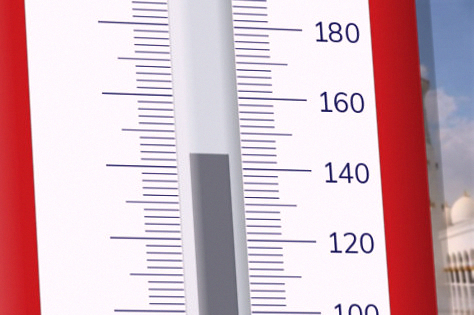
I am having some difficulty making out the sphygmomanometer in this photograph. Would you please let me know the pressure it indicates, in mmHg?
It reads 144 mmHg
